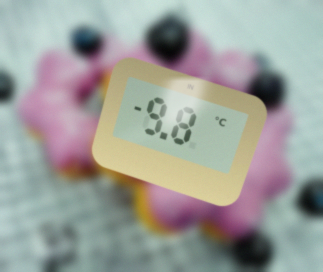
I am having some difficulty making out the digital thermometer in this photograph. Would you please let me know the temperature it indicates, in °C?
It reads -9.8 °C
